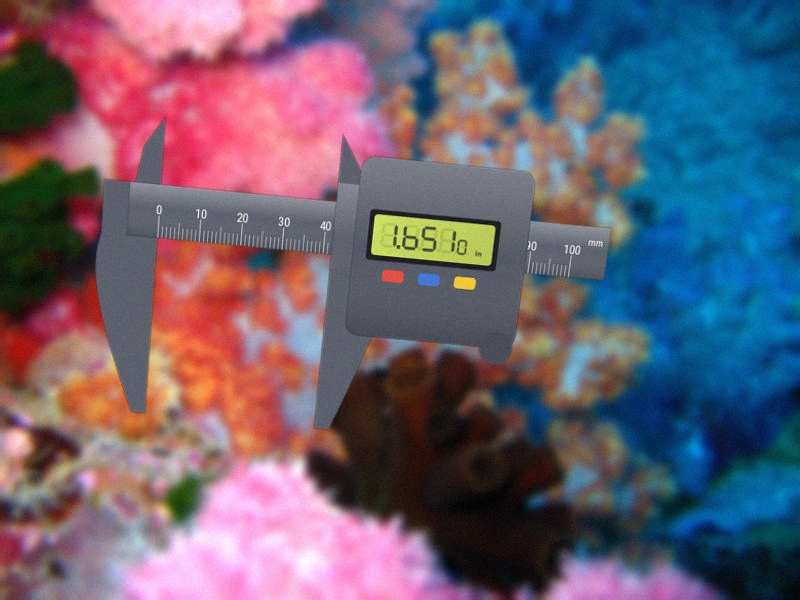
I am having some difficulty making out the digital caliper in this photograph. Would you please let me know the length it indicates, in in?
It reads 1.6510 in
